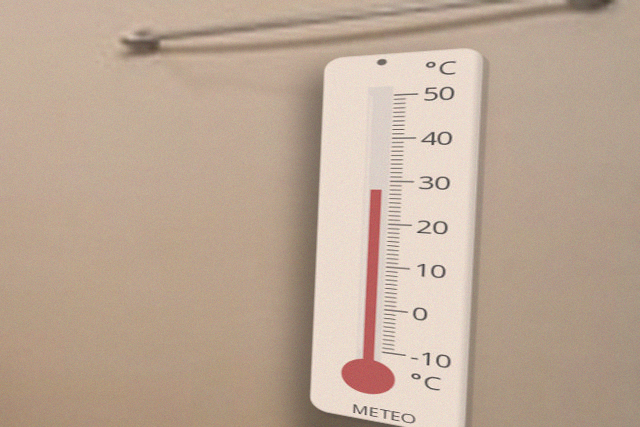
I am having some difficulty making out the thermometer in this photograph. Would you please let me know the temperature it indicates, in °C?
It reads 28 °C
